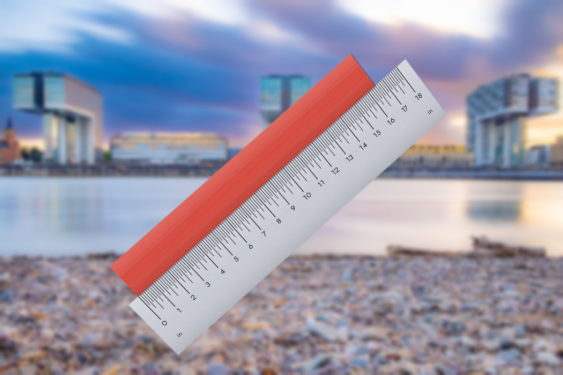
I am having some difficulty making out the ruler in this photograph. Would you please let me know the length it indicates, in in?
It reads 16.5 in
